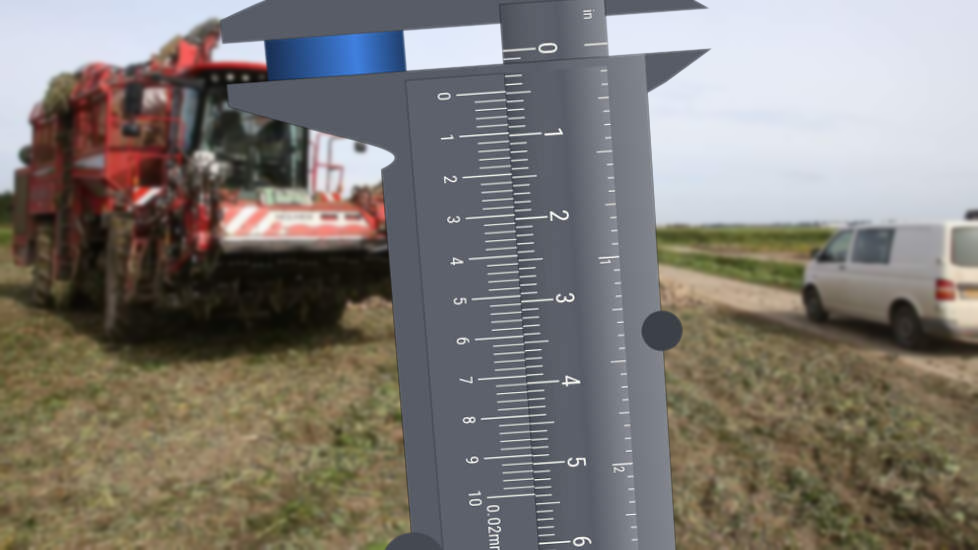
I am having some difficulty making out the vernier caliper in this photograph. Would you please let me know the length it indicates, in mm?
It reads 4.8 mm
